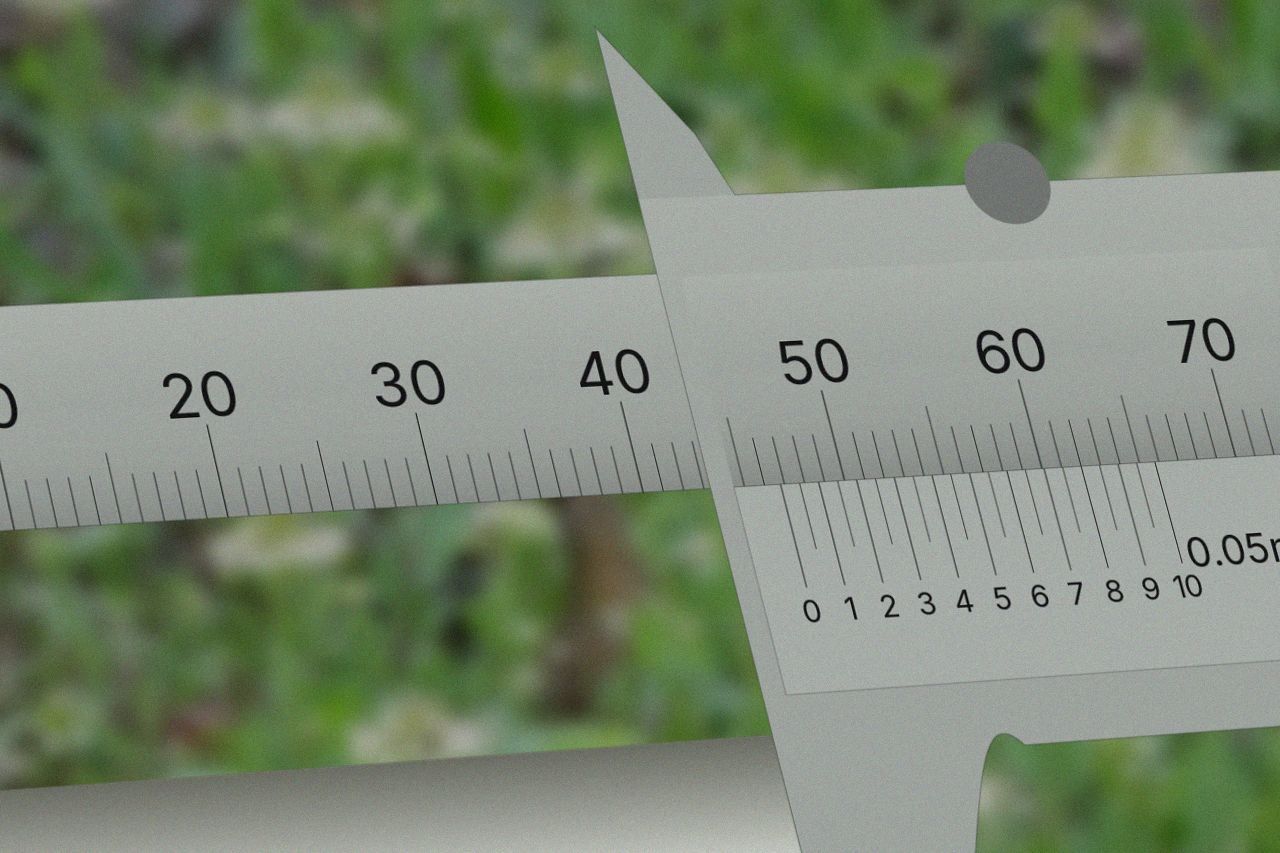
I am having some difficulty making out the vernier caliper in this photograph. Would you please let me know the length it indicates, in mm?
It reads 46.8 mm
